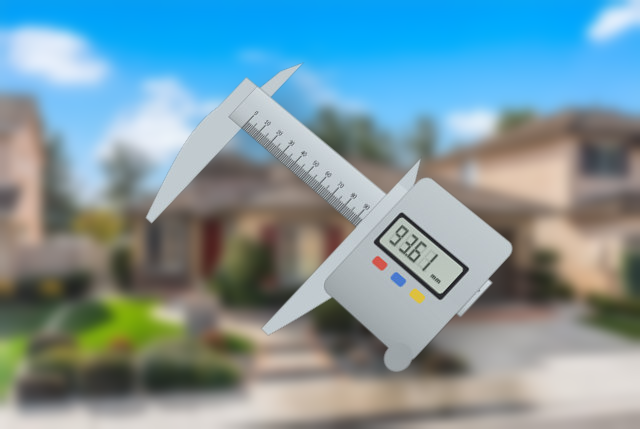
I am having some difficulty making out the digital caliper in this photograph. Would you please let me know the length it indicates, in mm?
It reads 93.61 mm
